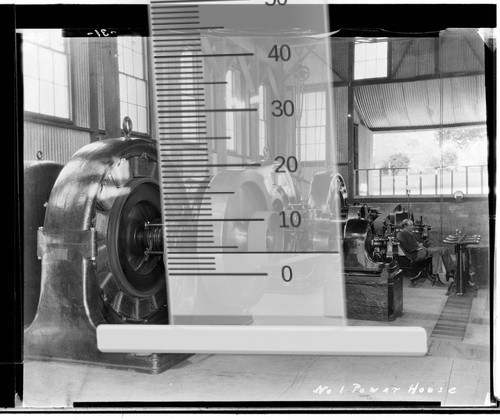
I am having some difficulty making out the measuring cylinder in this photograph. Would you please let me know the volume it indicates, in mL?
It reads 4 mL
